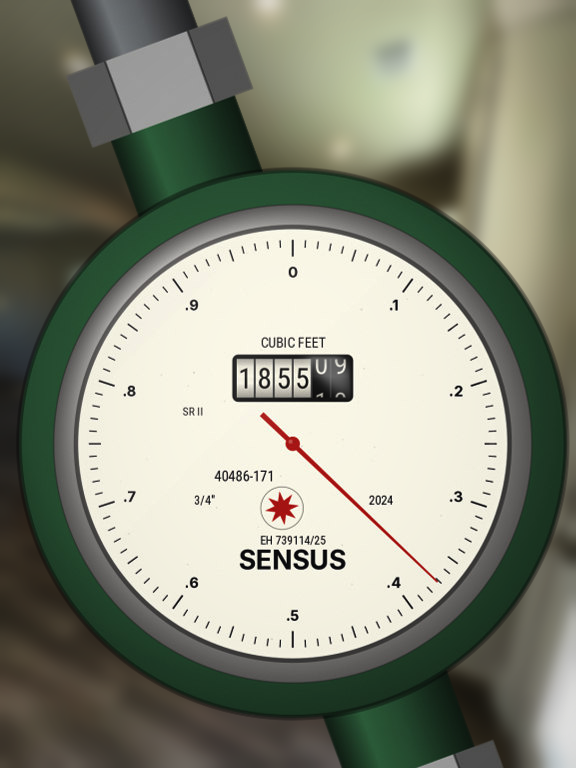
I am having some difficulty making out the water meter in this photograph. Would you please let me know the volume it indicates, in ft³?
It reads 185509.37 ft³
